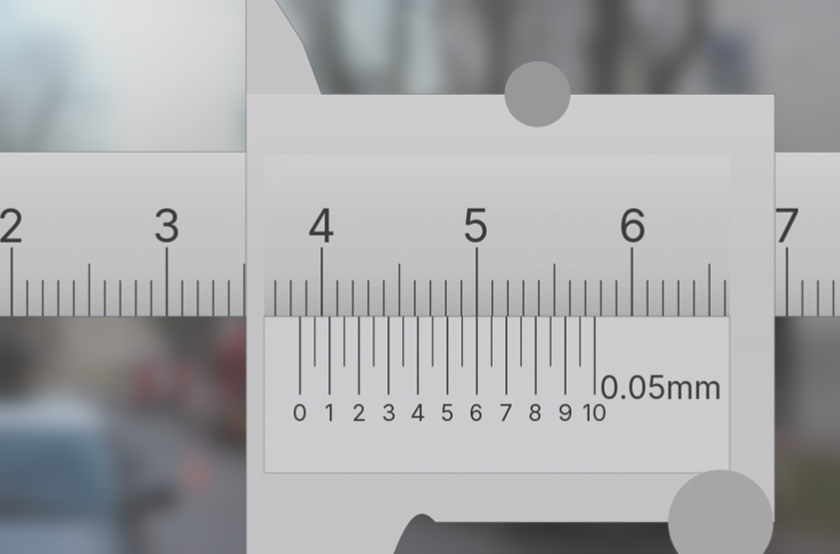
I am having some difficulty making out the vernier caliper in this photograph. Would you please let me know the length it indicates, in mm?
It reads 38.6 mm
